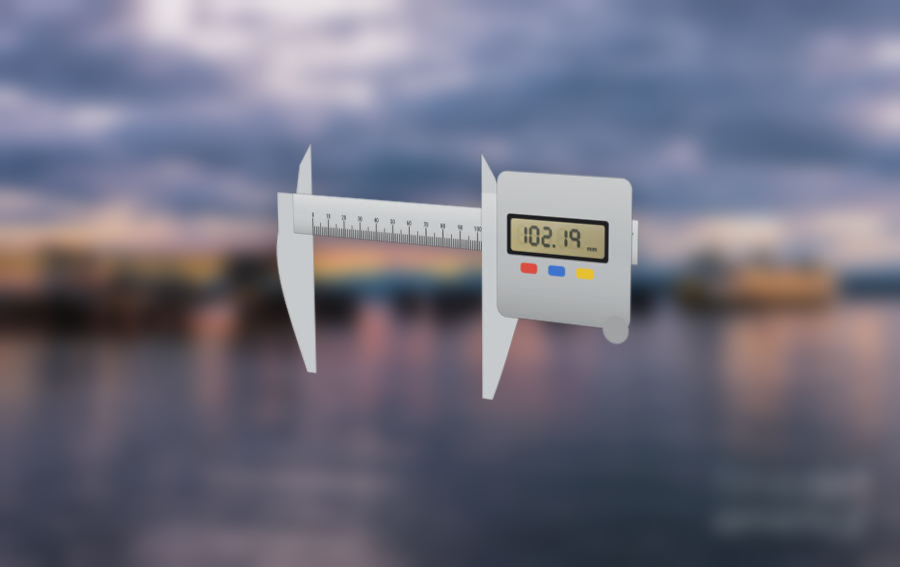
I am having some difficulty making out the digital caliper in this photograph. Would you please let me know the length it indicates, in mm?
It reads 102.19 mm
